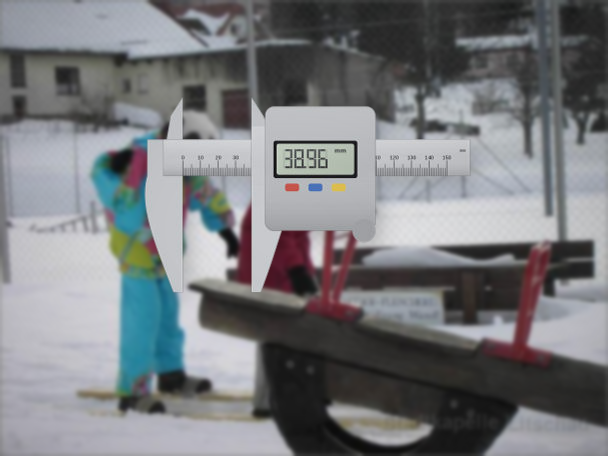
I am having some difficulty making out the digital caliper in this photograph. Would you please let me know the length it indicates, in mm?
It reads 38.96 mm
